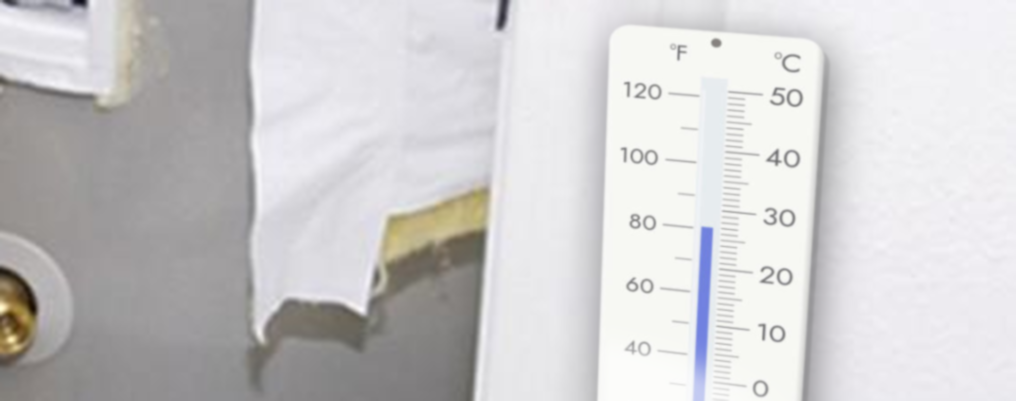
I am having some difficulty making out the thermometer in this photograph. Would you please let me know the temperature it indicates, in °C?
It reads 27 °C
